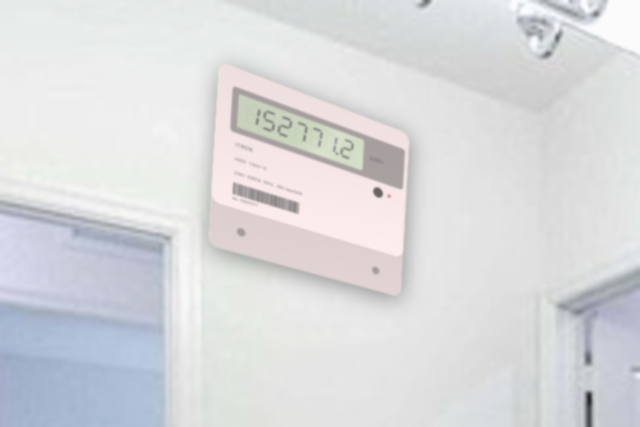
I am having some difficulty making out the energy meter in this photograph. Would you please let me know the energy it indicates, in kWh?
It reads 152771.2 kWh
